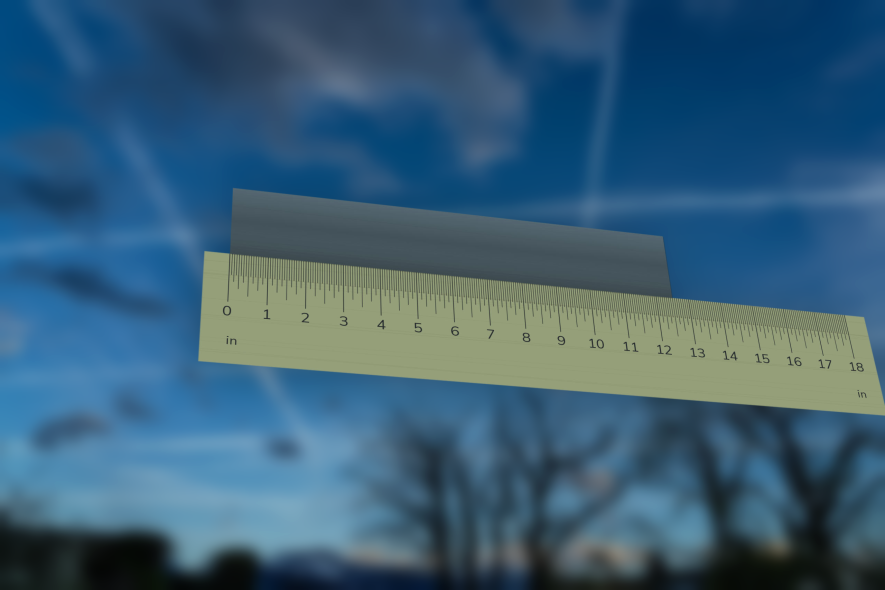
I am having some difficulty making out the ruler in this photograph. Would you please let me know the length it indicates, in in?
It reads 12.5 in
